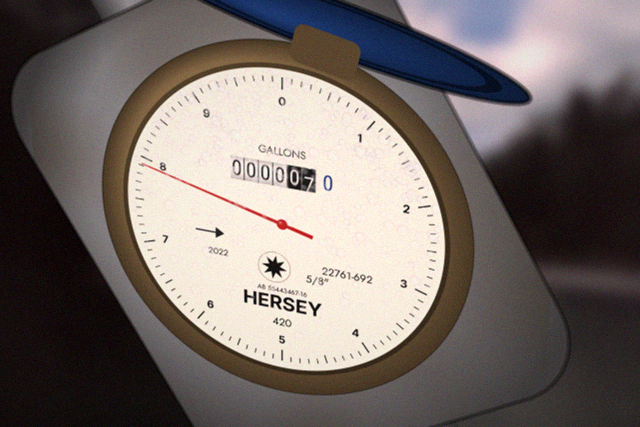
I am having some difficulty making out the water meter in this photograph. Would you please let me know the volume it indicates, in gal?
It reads 67.9 gal
